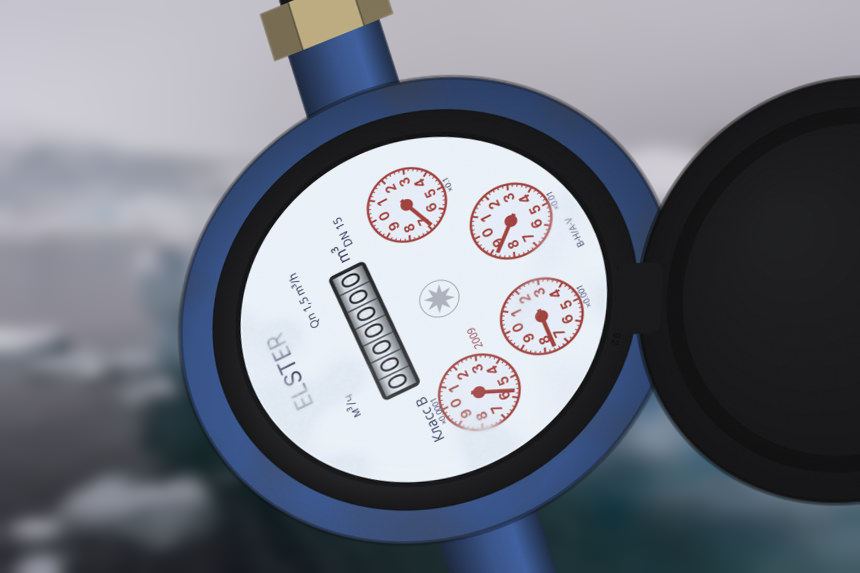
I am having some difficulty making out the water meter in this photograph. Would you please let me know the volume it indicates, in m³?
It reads 0.6875 m³
